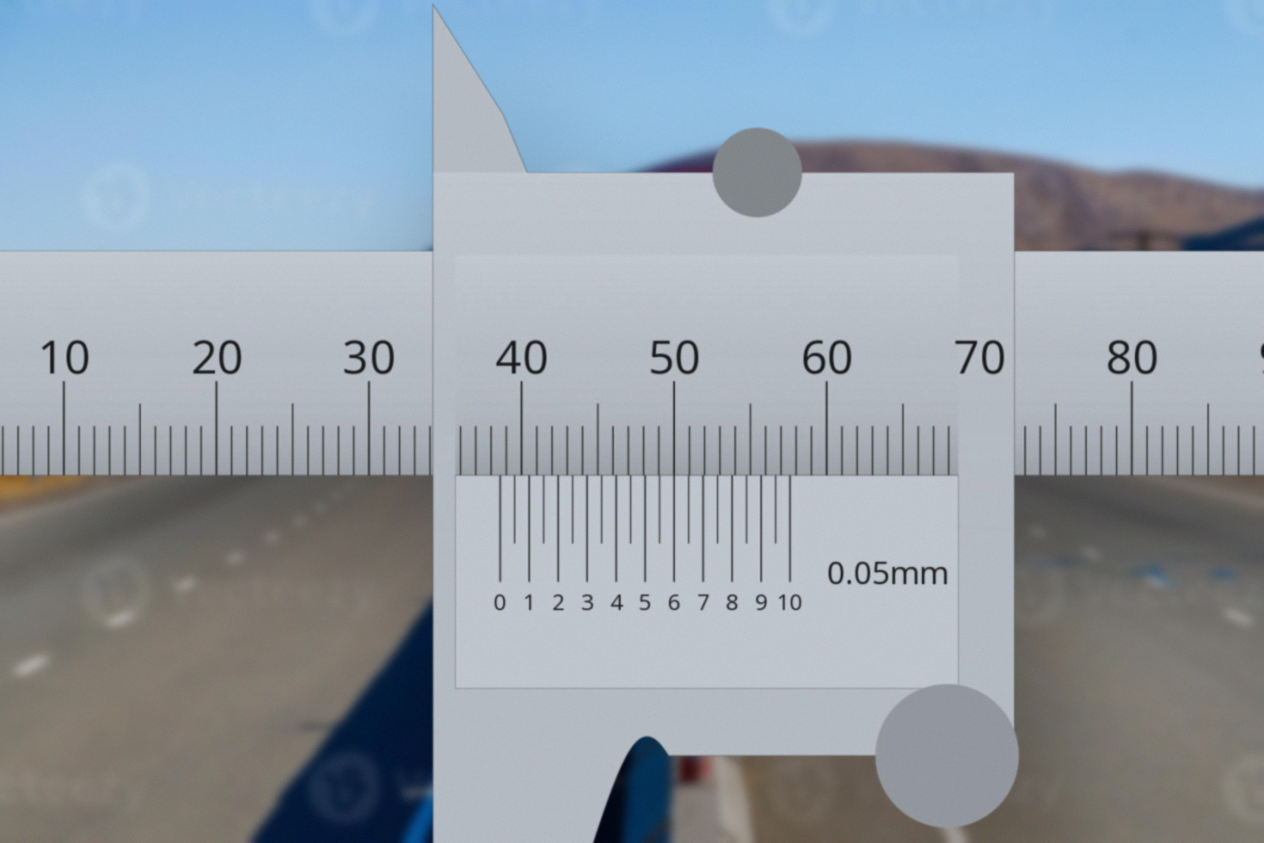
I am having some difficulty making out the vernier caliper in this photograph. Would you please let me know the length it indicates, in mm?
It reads 38.6 mm
